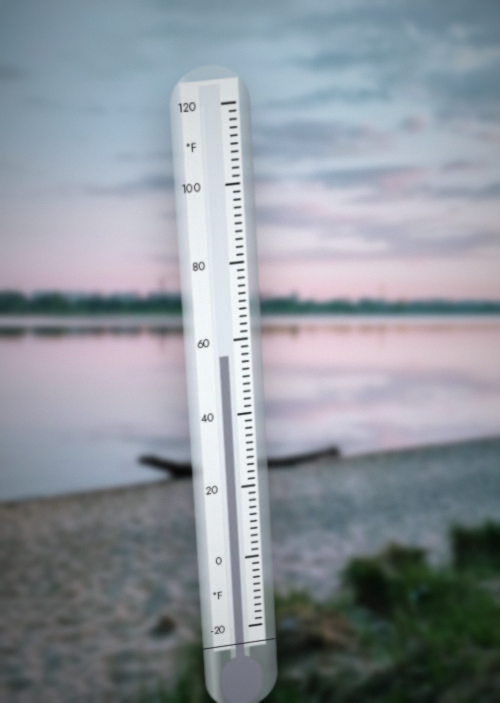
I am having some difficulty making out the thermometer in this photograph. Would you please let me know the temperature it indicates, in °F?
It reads 56 °F
